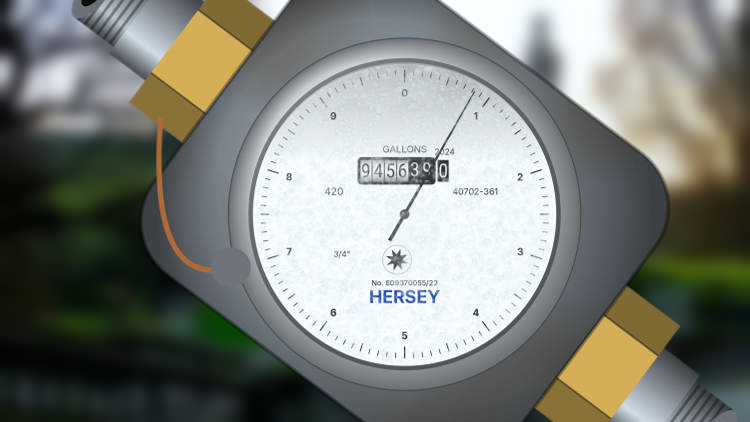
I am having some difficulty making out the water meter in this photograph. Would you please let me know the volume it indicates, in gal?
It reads 9456390.8 gal
